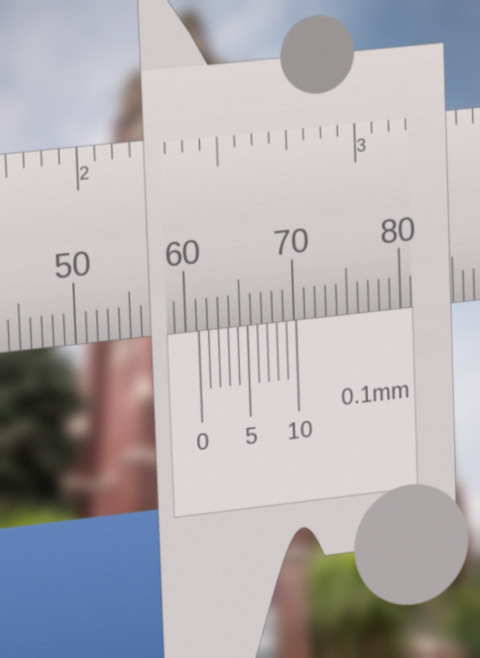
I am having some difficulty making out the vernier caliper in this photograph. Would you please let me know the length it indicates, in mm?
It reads 61.2 mm
